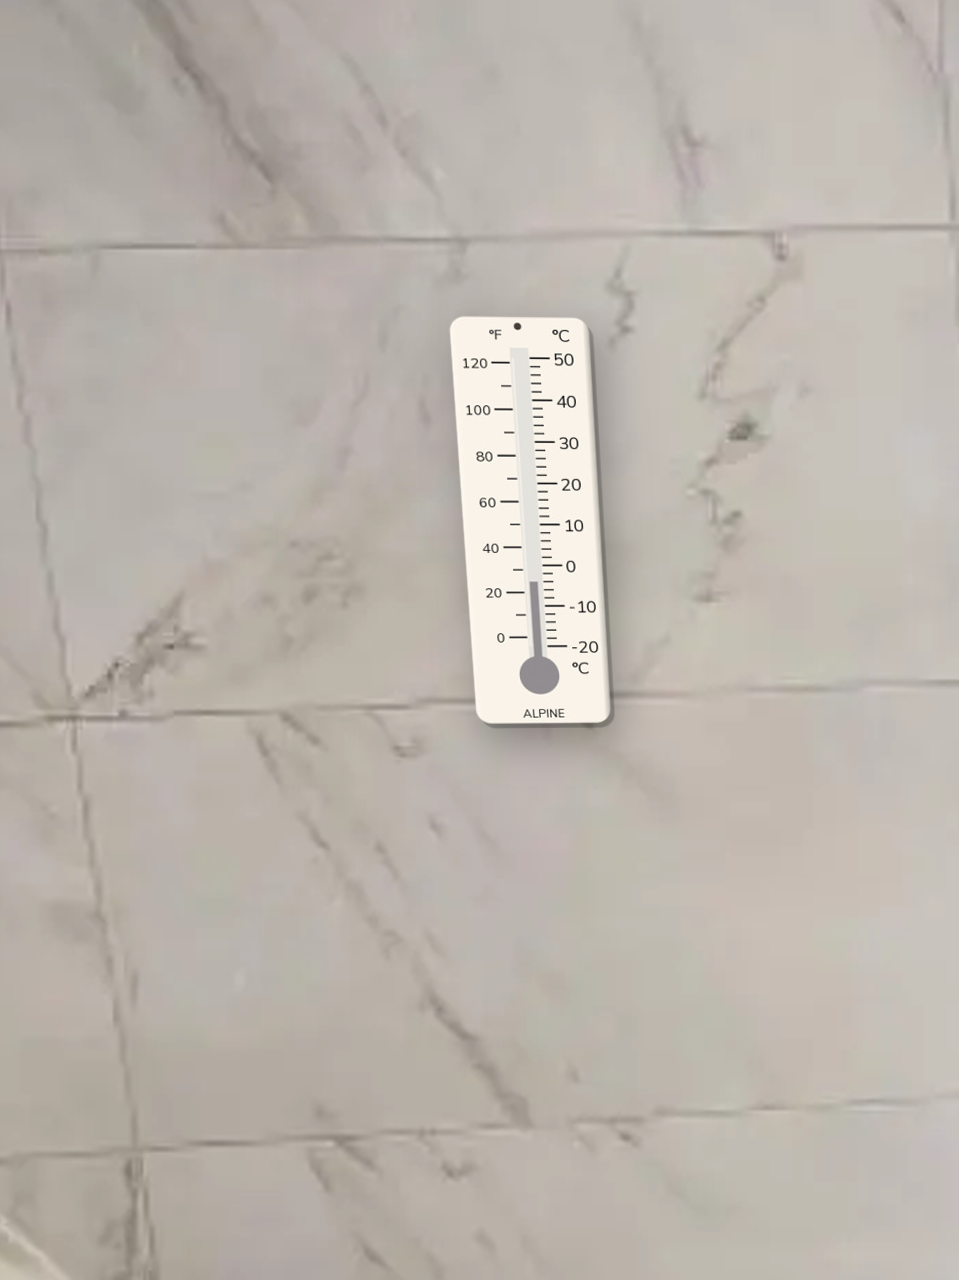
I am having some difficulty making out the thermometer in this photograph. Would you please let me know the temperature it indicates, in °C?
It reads -4 °C
